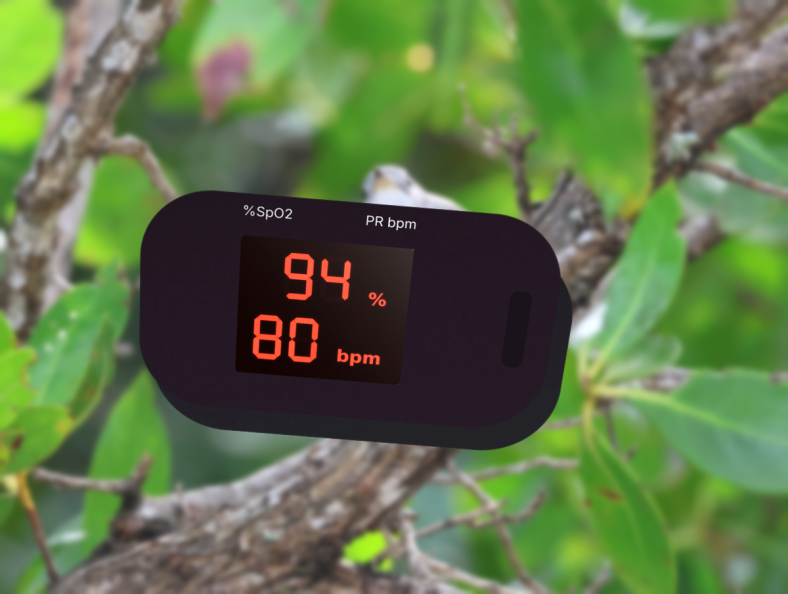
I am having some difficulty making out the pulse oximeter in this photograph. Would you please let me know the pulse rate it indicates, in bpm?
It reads 80 bpm
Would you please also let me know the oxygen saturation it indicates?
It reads 94 %
